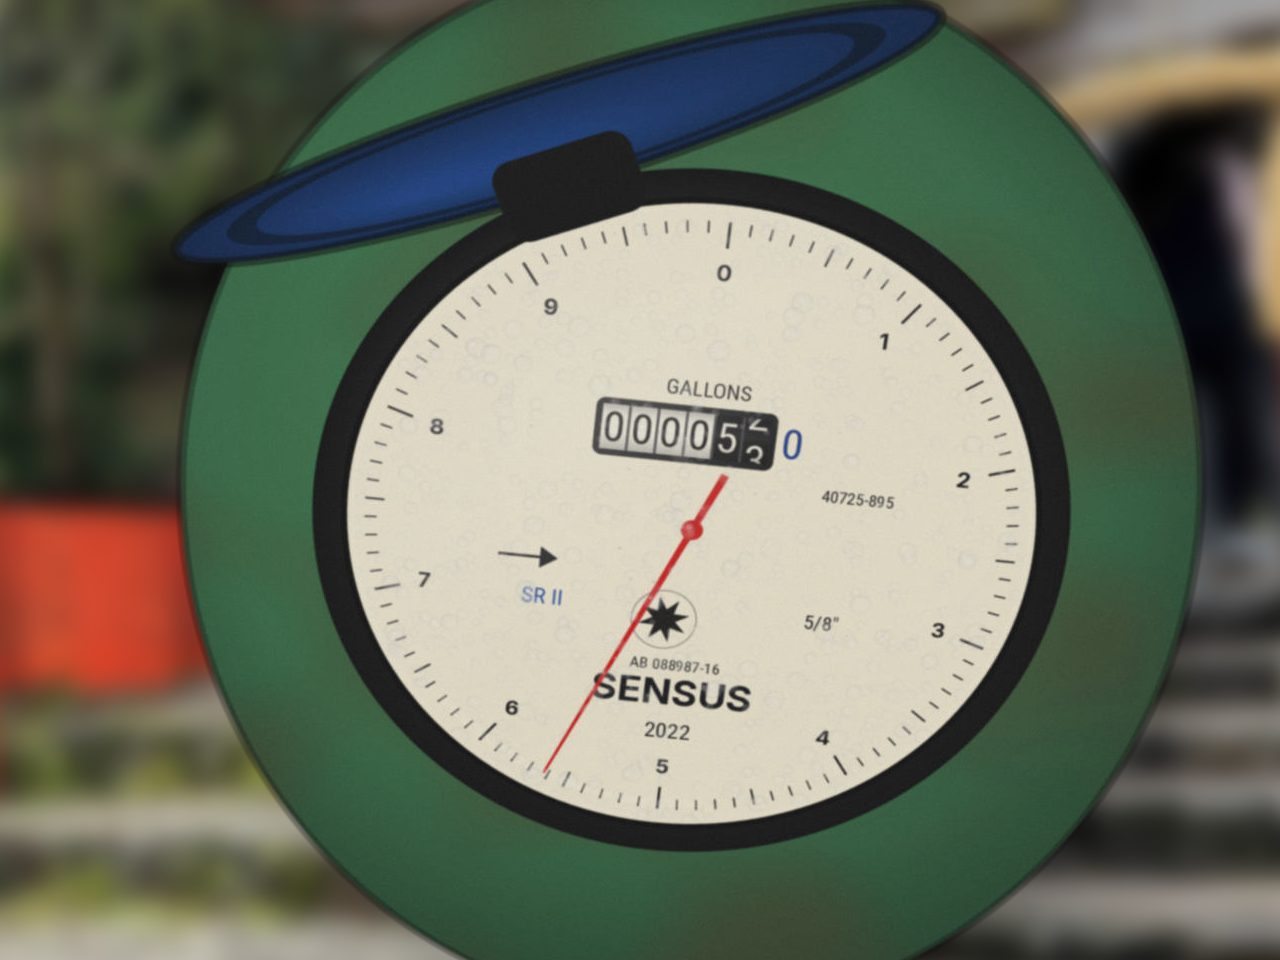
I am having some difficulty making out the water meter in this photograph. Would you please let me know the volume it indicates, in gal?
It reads 525.6 gal
